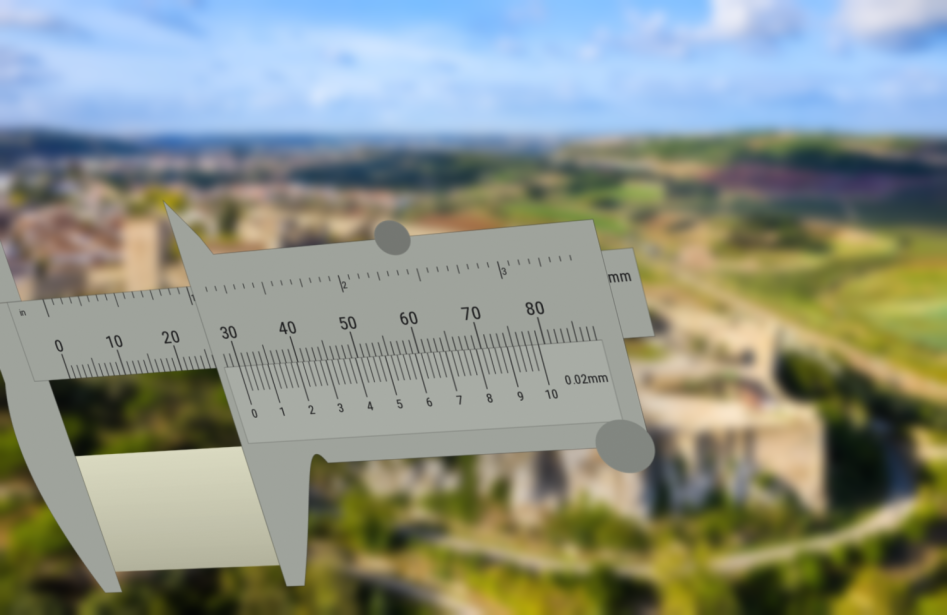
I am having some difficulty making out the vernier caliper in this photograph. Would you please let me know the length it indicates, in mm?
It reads 30.0 mm
